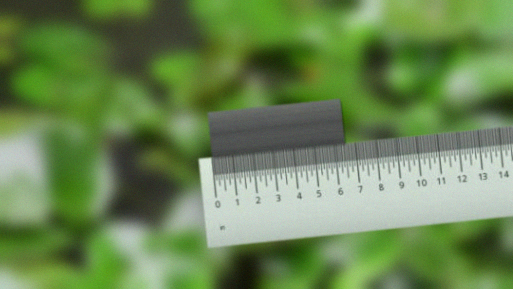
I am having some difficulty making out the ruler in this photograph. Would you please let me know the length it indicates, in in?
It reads 6.5 in
